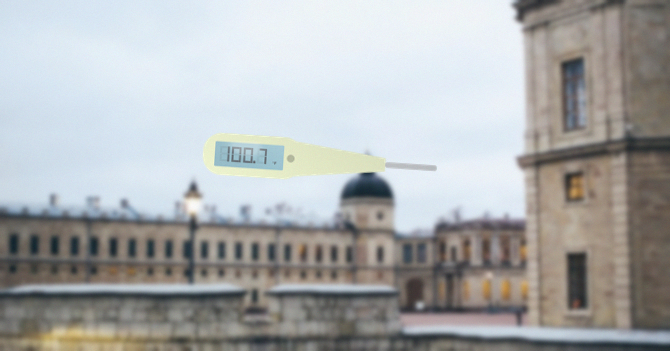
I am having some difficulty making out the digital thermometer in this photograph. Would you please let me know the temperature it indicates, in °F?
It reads 100.7 °F
